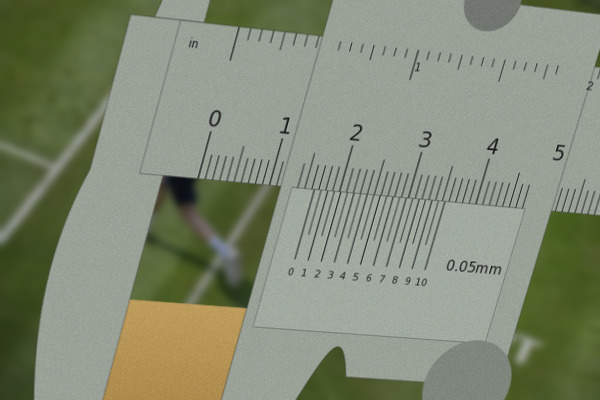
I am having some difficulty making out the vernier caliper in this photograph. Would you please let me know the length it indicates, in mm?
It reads 16.4 mm
